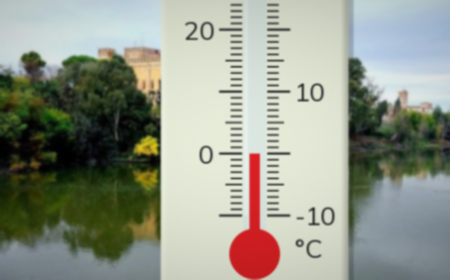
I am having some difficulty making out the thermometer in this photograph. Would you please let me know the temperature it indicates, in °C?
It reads 0 °C
